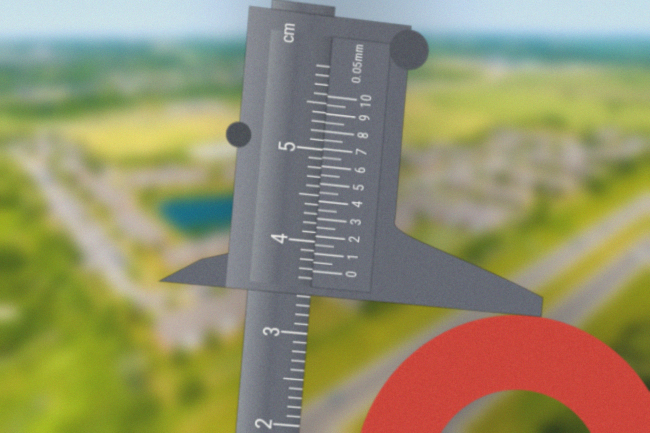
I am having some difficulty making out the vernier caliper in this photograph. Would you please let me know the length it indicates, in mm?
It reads 36.8 mm
